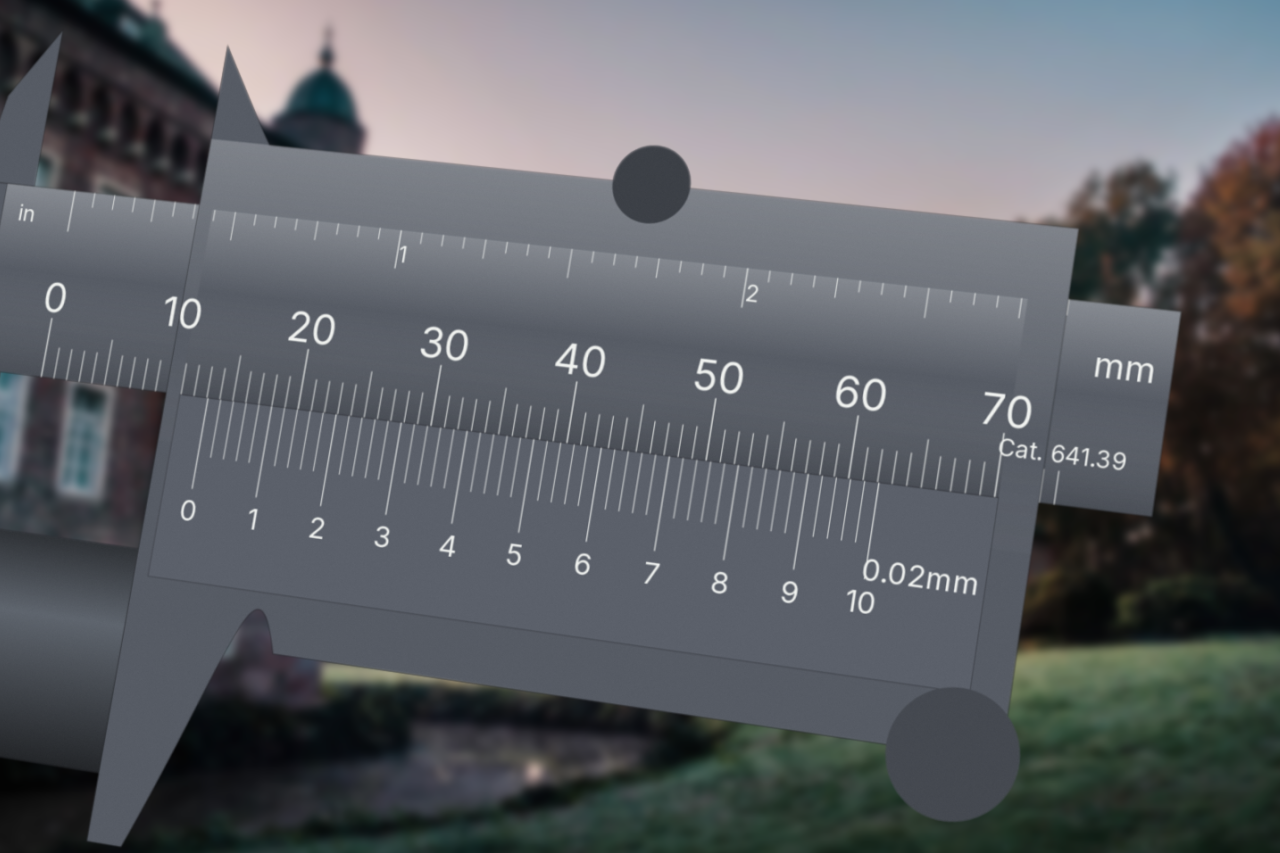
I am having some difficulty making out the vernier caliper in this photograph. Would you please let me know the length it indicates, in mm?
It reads 13.1 mm
